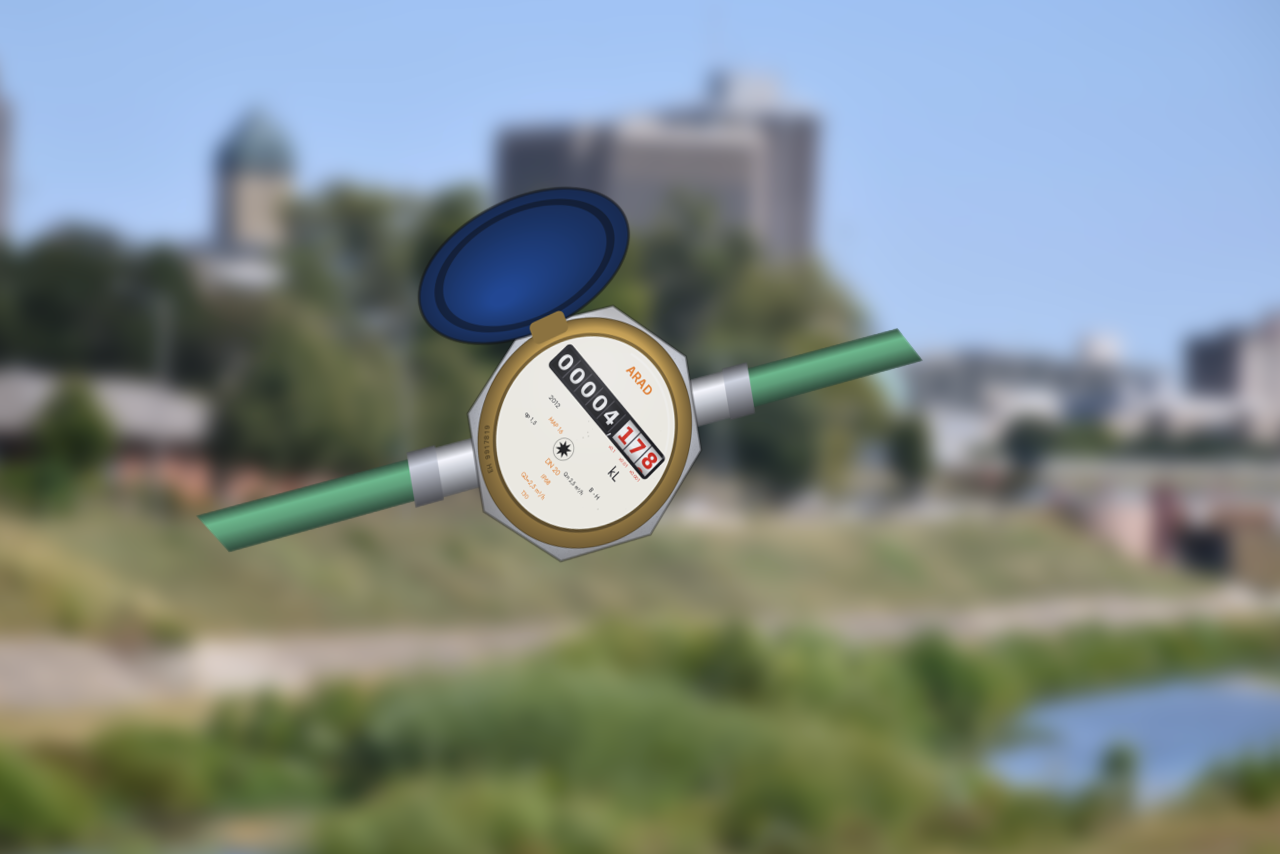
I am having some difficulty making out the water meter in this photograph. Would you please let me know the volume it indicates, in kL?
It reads 4.178 kL
